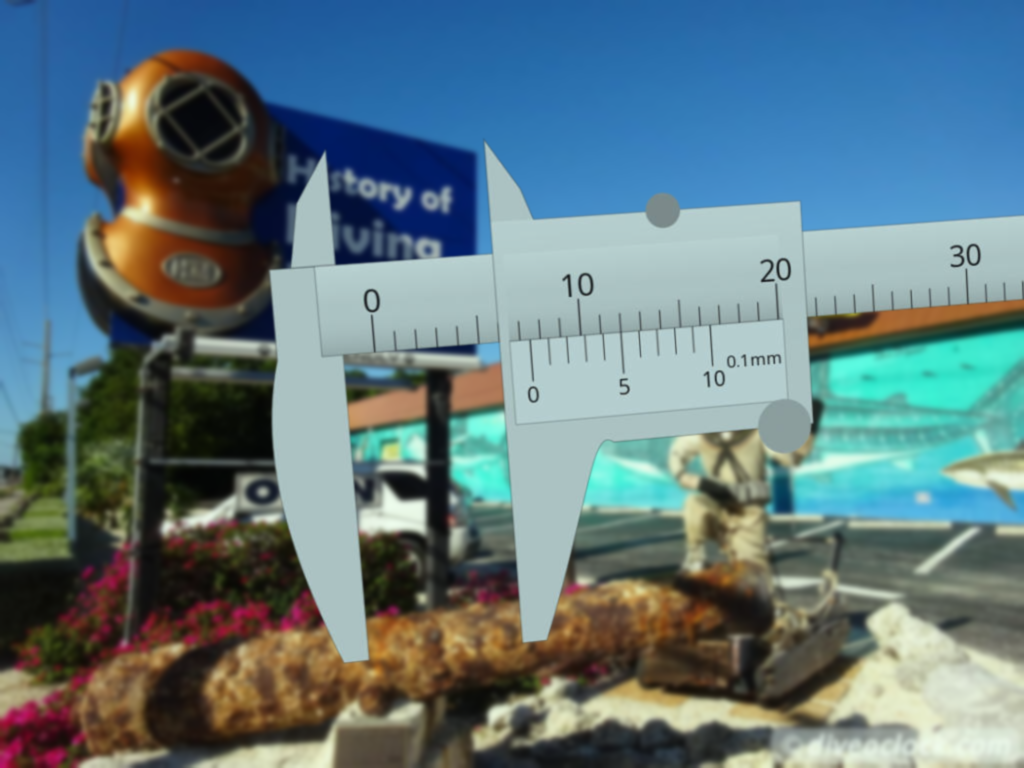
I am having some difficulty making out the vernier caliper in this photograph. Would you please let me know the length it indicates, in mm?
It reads 7.5 mm
